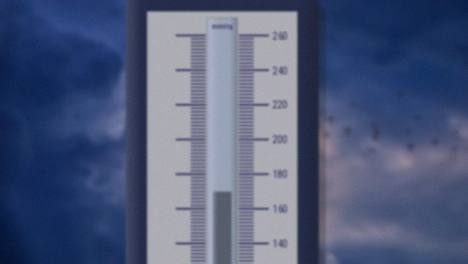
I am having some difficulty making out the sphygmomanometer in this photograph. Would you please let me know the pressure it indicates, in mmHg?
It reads 170 mmHg
